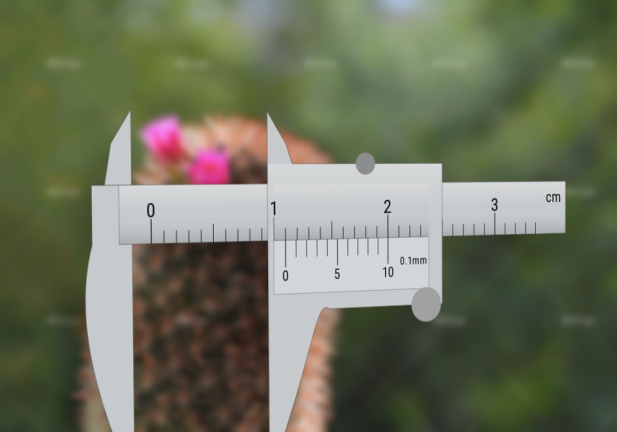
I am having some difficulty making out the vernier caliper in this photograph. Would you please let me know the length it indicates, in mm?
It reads 11.0 mm
